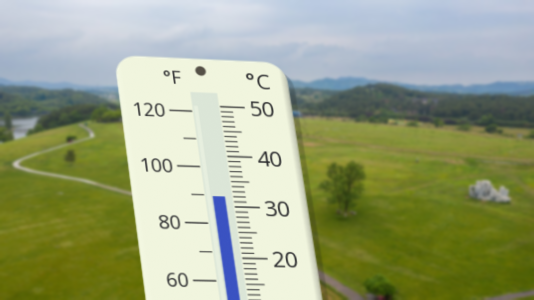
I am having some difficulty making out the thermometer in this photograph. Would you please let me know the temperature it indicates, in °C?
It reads 32 °C
